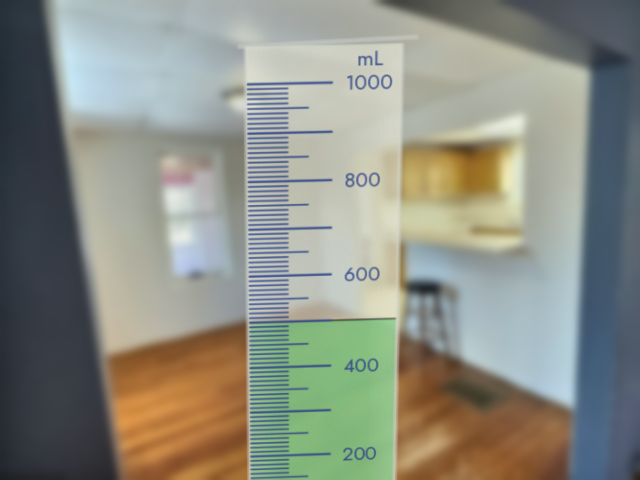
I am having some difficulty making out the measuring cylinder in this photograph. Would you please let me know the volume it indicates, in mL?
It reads 500 mL
